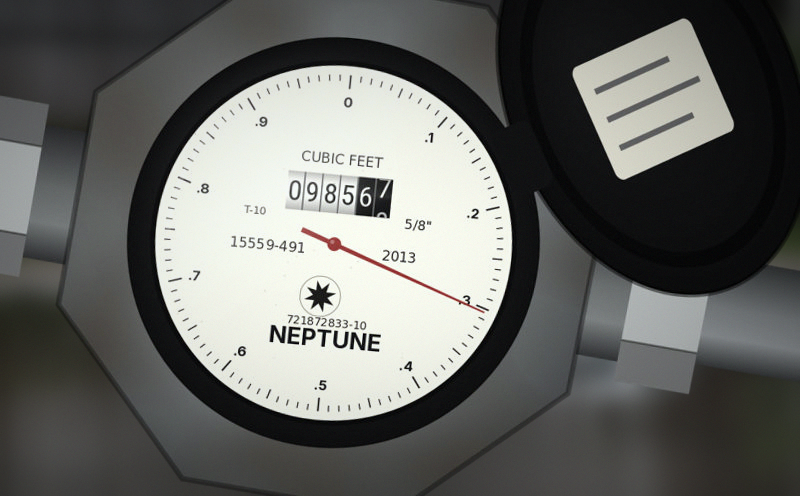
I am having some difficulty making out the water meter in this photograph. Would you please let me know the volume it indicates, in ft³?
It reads 98567.30 ft³
